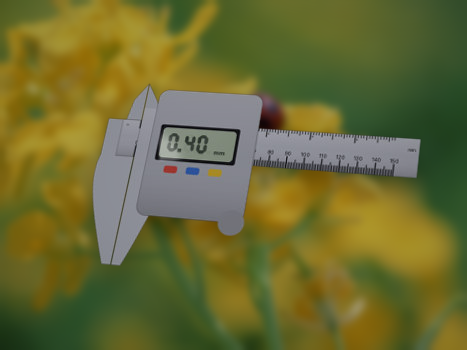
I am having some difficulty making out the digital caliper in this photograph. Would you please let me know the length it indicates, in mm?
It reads 0.40 mm
